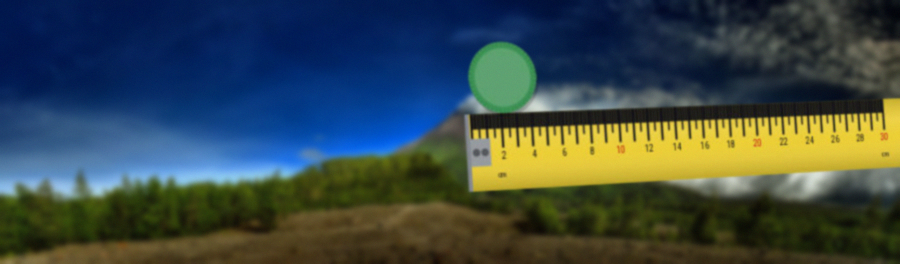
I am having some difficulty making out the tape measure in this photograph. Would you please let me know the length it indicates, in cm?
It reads 4.5 cm
